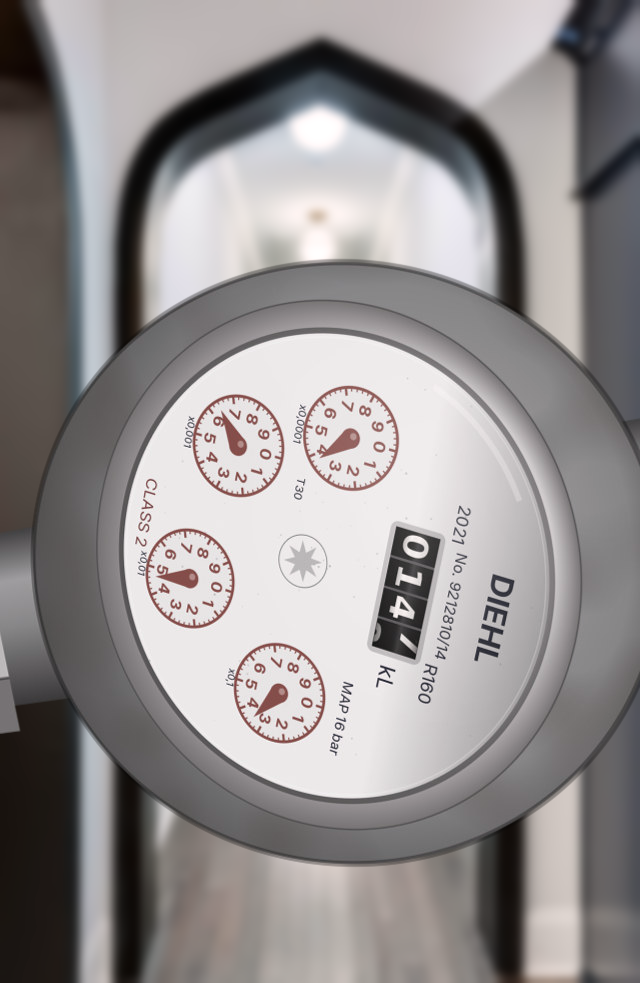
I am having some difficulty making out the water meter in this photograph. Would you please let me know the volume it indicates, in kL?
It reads 147.3463 kL
